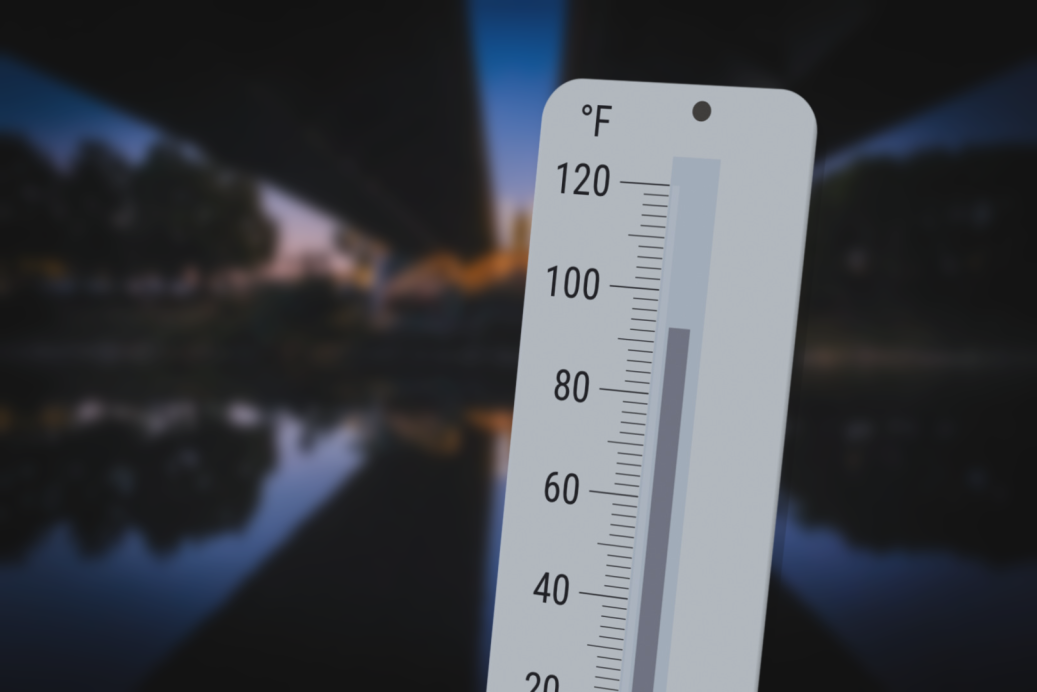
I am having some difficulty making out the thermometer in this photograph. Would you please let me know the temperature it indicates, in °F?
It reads 93 °F
